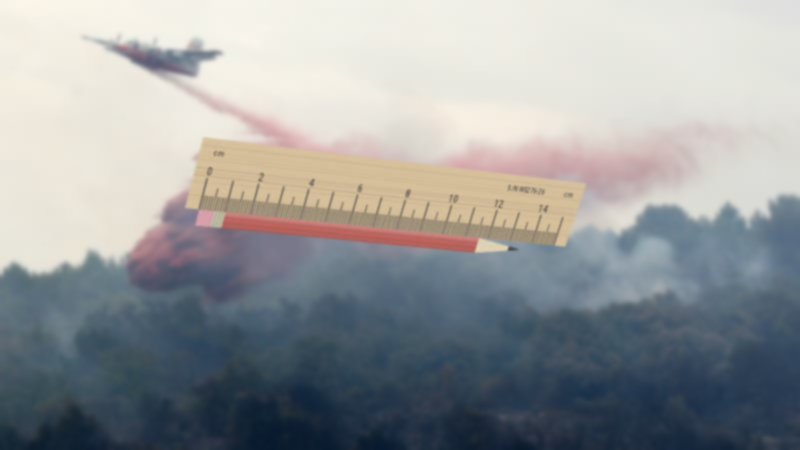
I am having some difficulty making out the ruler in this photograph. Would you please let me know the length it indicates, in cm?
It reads 13.5 cm
